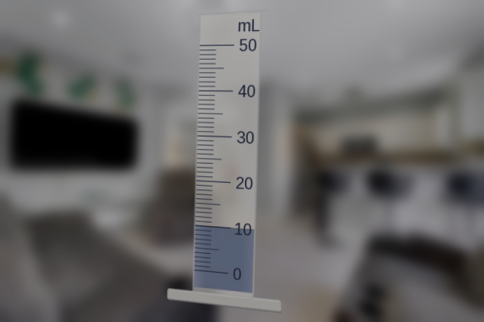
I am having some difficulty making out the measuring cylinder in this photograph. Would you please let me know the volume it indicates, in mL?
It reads 10 mL
